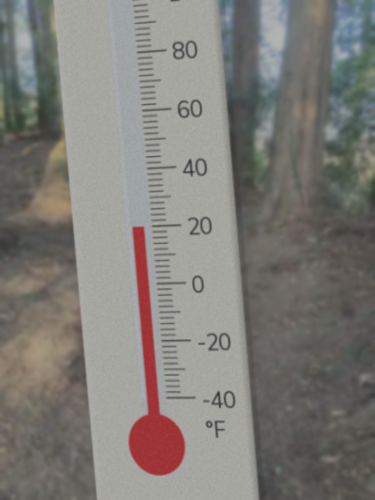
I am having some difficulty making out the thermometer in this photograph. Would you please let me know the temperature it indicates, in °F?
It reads 20 °F
